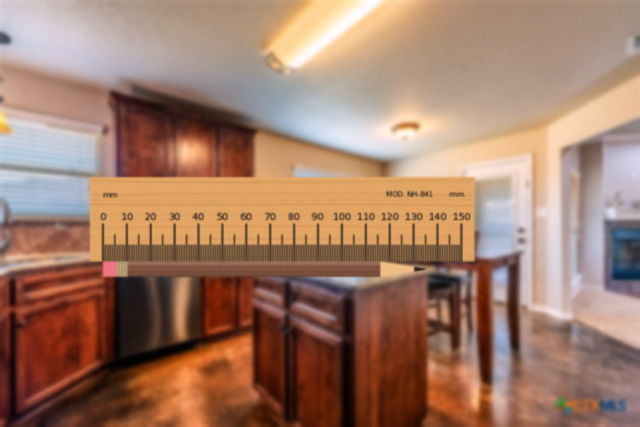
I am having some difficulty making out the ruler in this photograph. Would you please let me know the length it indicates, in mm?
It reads 135 mm
